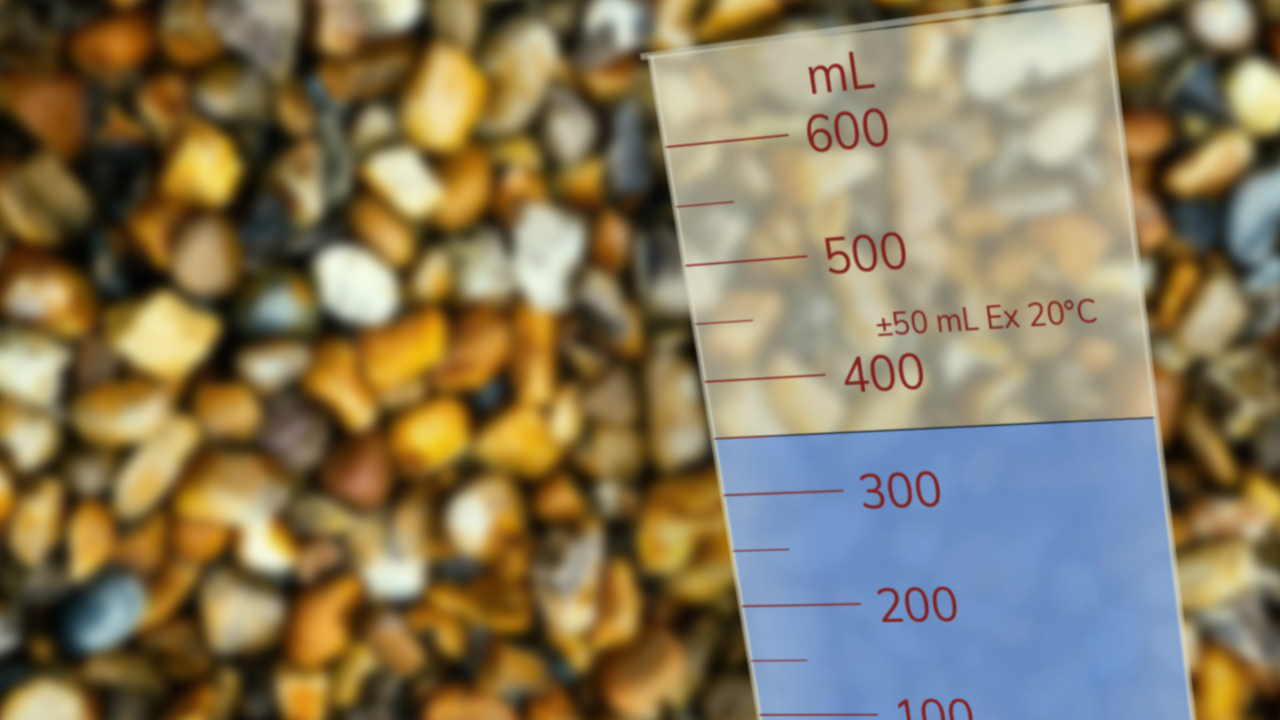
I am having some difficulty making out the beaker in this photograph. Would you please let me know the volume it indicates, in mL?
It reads 350 mL
